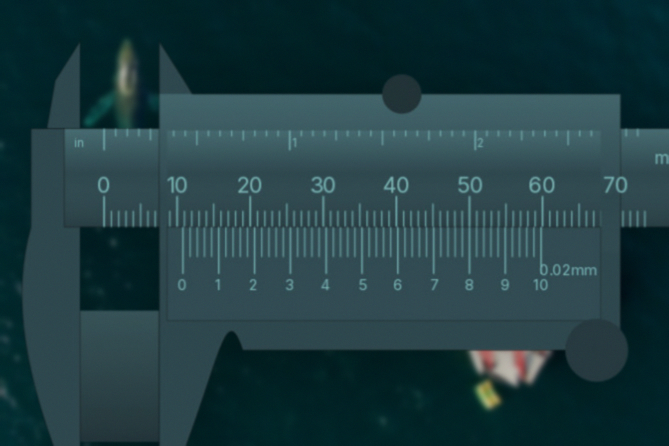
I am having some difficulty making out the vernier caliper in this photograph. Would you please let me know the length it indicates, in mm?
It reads 10.8 mm
